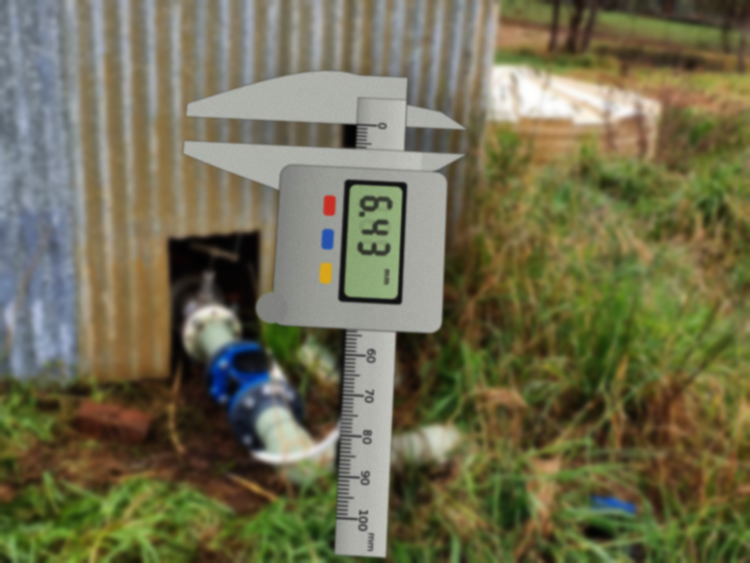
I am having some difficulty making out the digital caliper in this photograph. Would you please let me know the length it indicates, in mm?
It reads 6.43 mm
